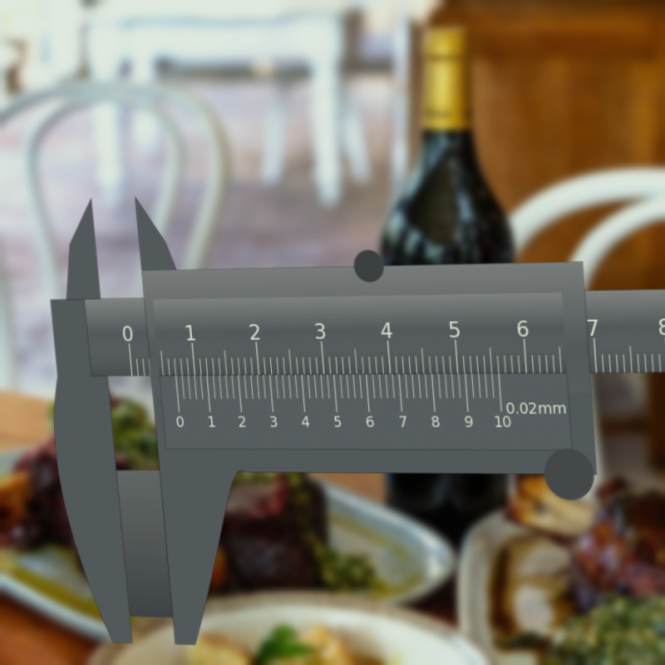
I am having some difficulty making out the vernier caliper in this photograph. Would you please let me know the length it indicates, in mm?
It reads 7.0 mm
